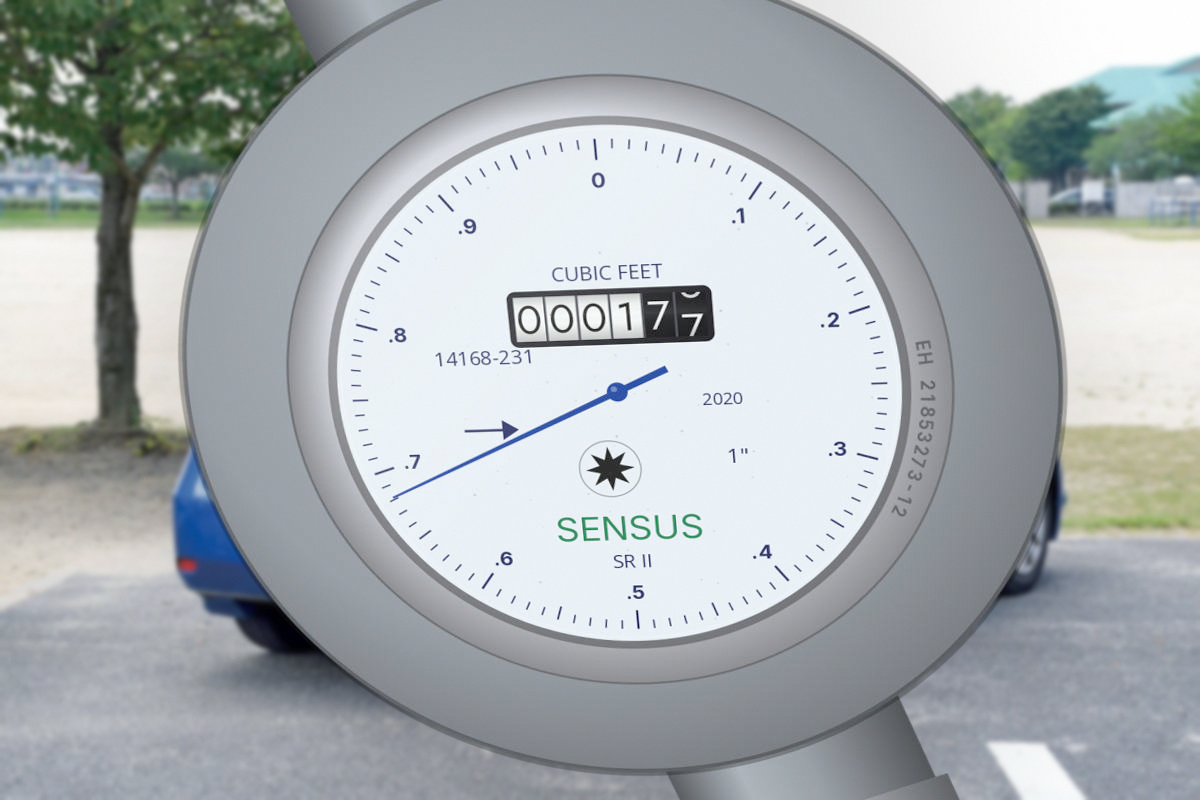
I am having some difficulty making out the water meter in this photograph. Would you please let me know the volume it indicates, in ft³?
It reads 176.68 ft³
